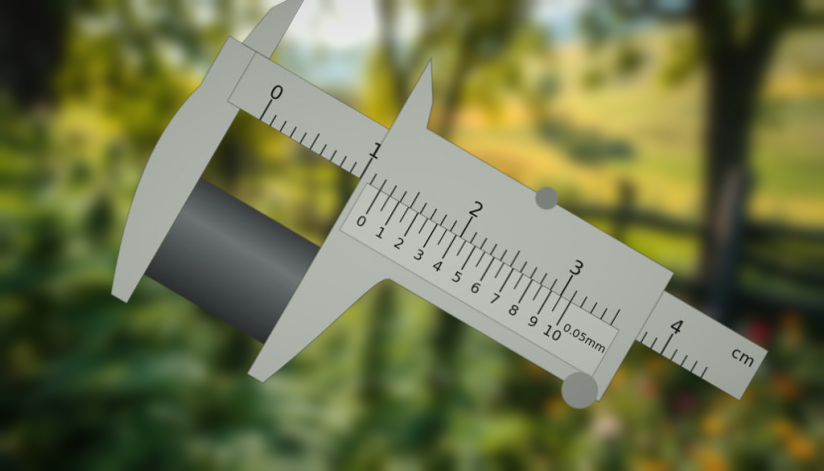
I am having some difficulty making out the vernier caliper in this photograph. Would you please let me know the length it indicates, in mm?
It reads 12.0 mm
